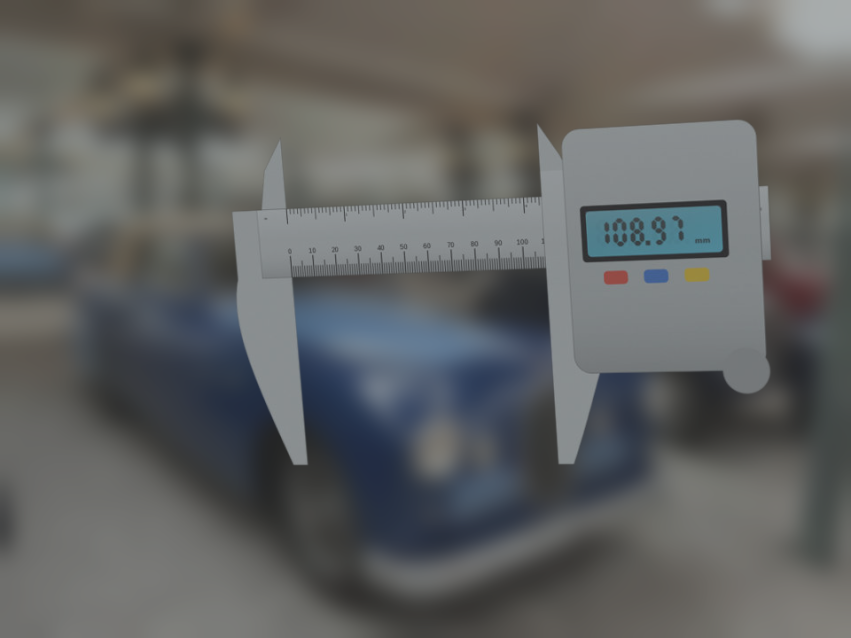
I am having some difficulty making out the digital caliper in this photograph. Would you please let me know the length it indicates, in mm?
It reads 108.97 mm
